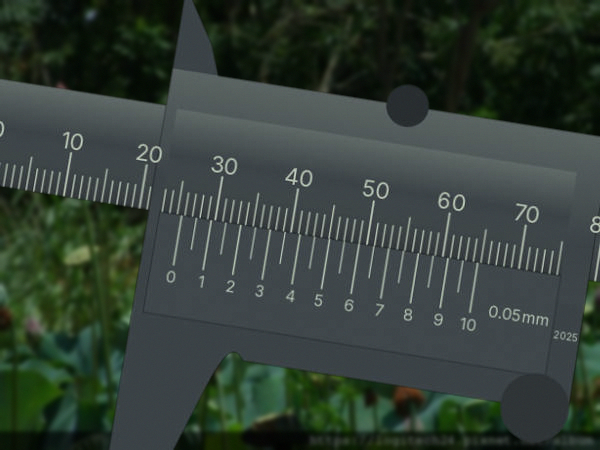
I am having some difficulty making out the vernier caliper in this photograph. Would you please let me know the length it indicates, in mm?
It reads 25.6 mm
